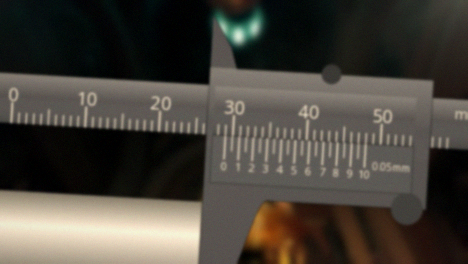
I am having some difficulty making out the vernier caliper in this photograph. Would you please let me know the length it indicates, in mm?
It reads 29.0 mm
